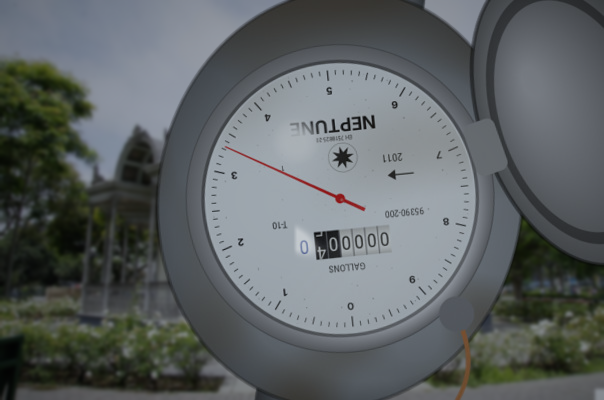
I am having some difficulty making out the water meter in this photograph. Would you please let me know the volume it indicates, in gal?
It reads 43.3 gal
